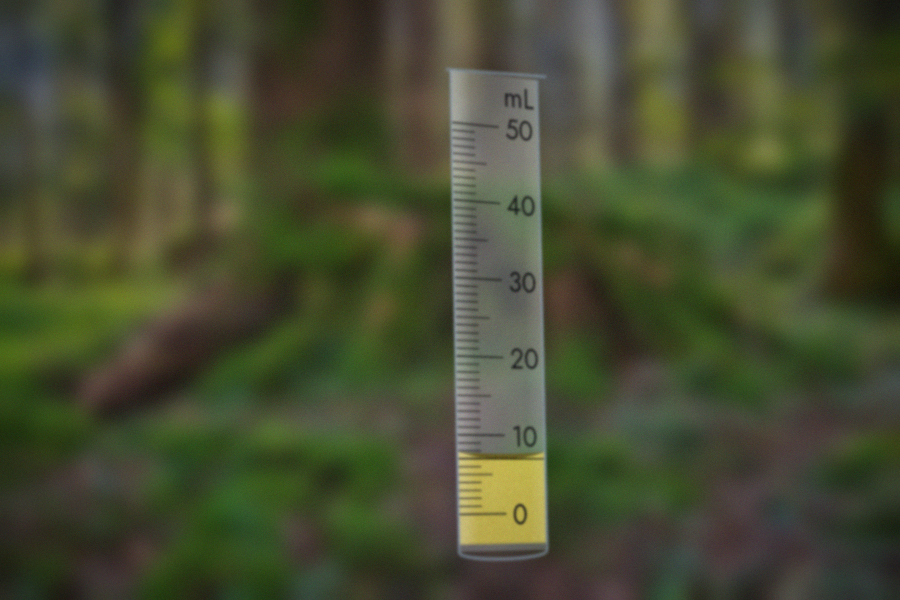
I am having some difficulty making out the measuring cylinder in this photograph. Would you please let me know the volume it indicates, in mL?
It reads 7 mL
